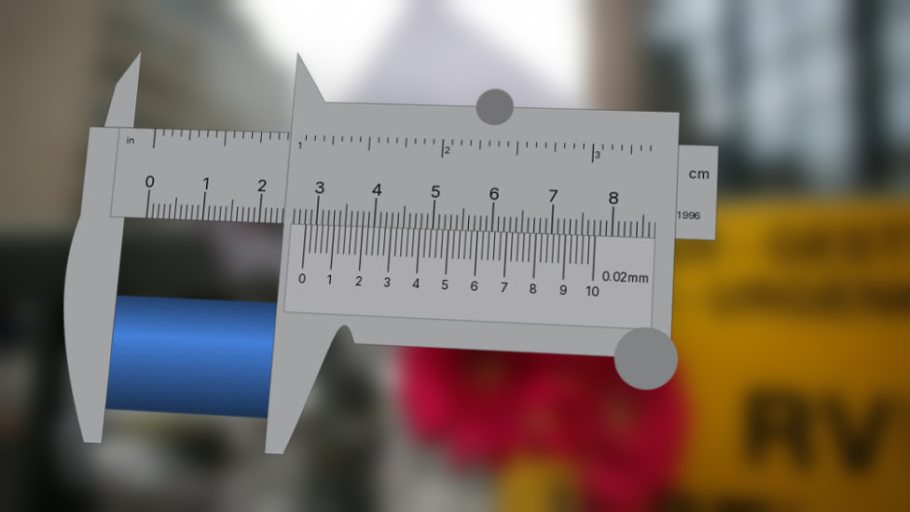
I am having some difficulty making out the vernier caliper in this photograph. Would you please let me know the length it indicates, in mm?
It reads 28.2 mm
